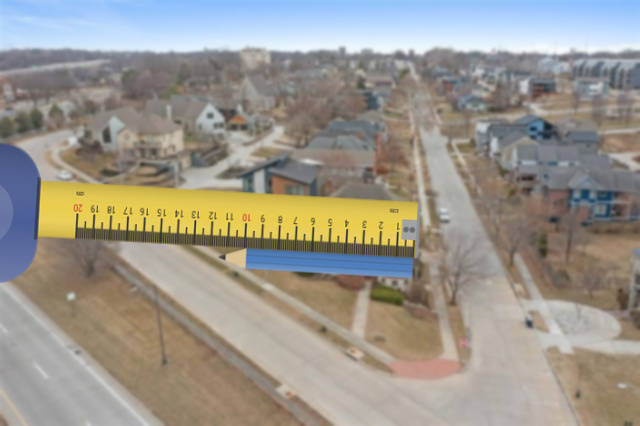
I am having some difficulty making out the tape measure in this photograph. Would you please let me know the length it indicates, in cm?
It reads 11.5 cm
